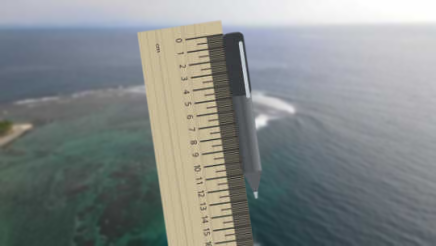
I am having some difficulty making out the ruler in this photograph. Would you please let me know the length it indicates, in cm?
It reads 13 cm
